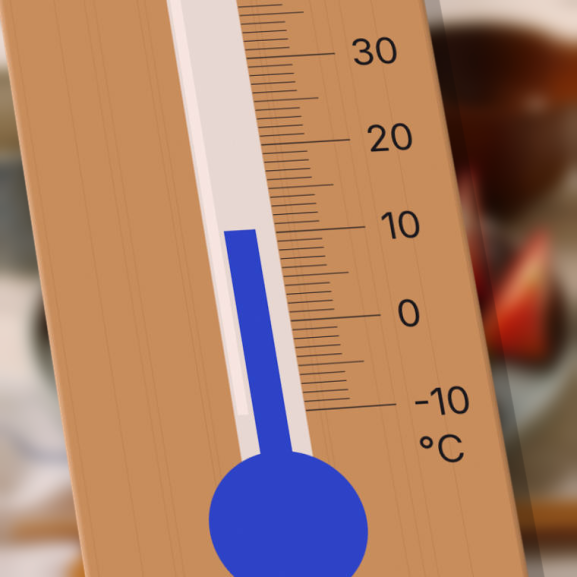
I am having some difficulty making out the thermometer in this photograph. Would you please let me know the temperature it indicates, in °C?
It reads 10.5 °C
